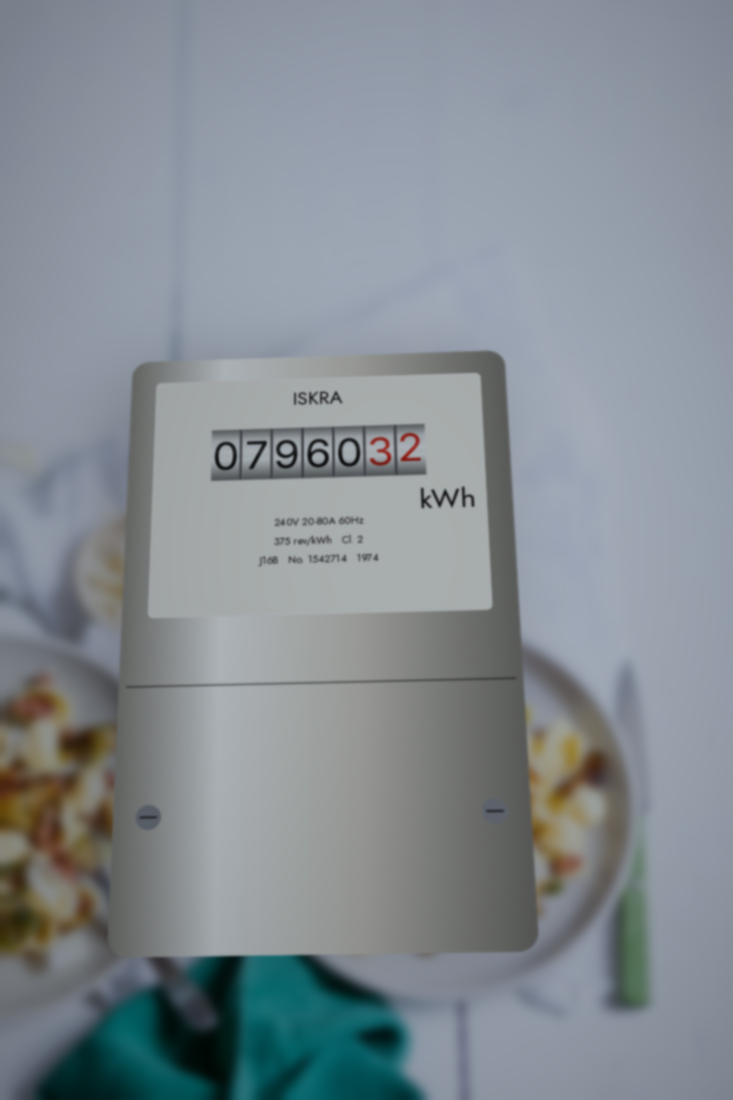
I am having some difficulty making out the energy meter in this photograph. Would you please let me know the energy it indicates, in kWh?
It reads 7960.32 kWh
